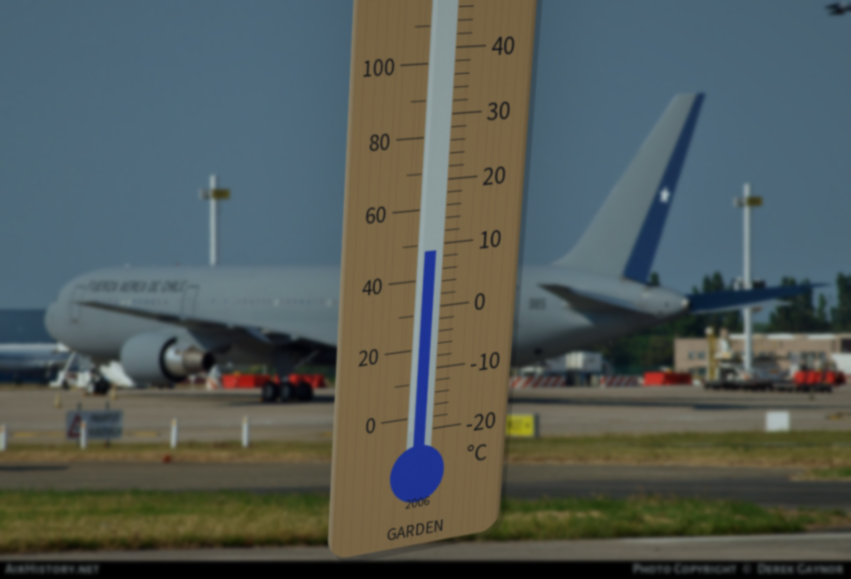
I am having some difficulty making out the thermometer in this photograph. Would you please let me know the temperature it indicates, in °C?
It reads 9 °C
